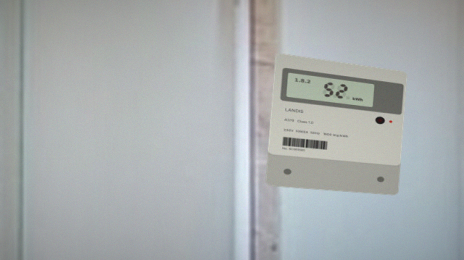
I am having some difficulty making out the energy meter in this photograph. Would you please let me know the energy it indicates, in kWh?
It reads 52 kWh
